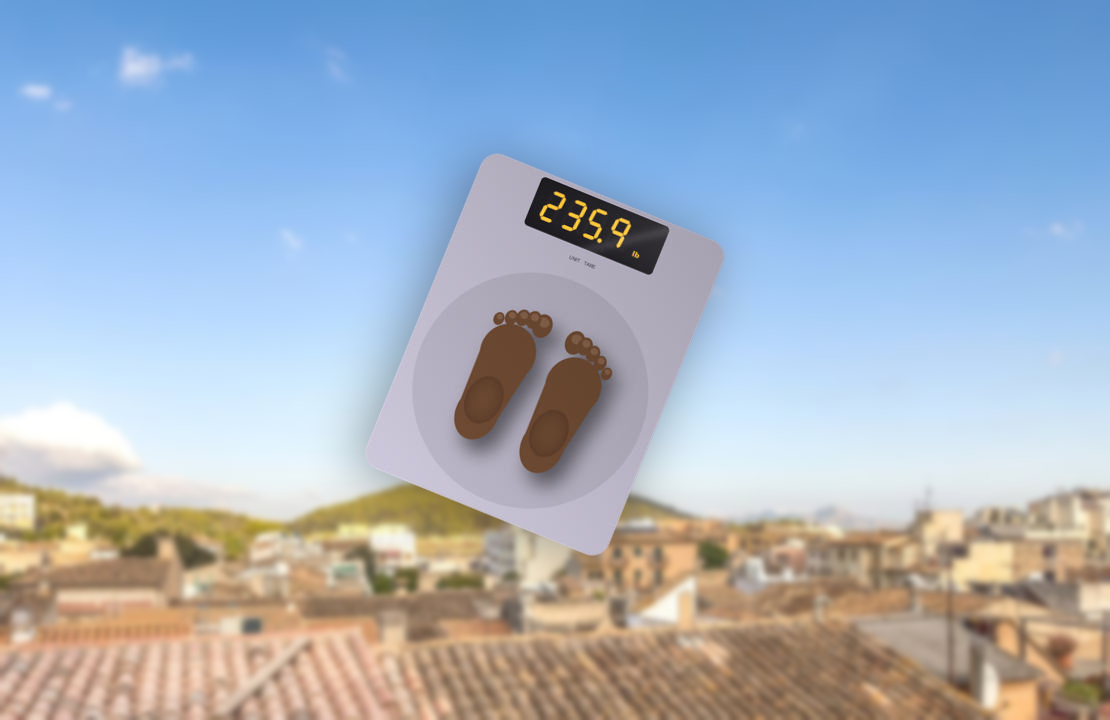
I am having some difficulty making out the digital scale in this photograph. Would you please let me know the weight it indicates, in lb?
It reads 235.9 lb
